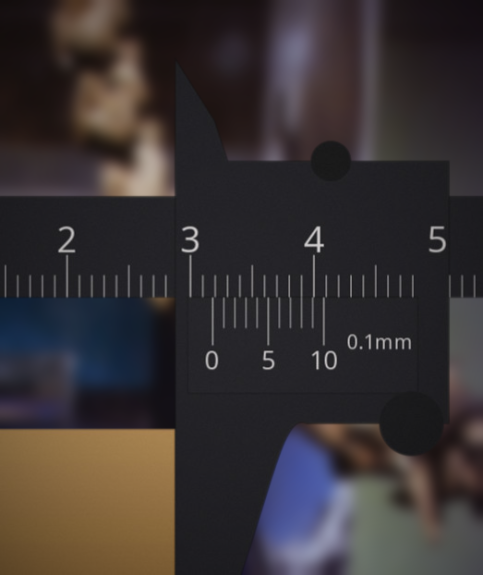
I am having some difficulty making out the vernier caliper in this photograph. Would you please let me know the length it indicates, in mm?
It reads 31.8 mm
